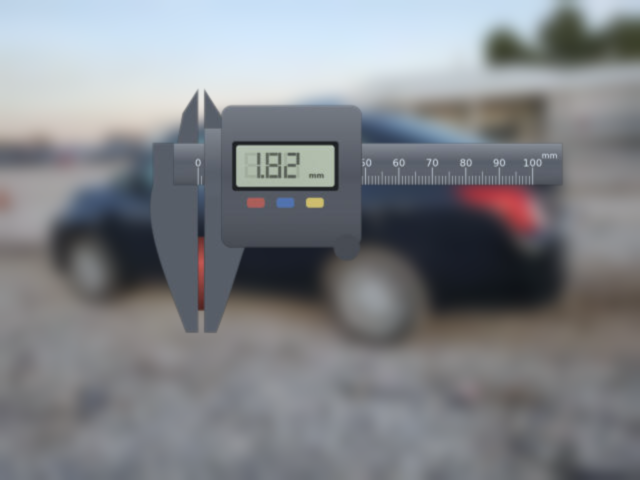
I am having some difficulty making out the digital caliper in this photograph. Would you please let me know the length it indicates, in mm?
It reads 1.82 mm
